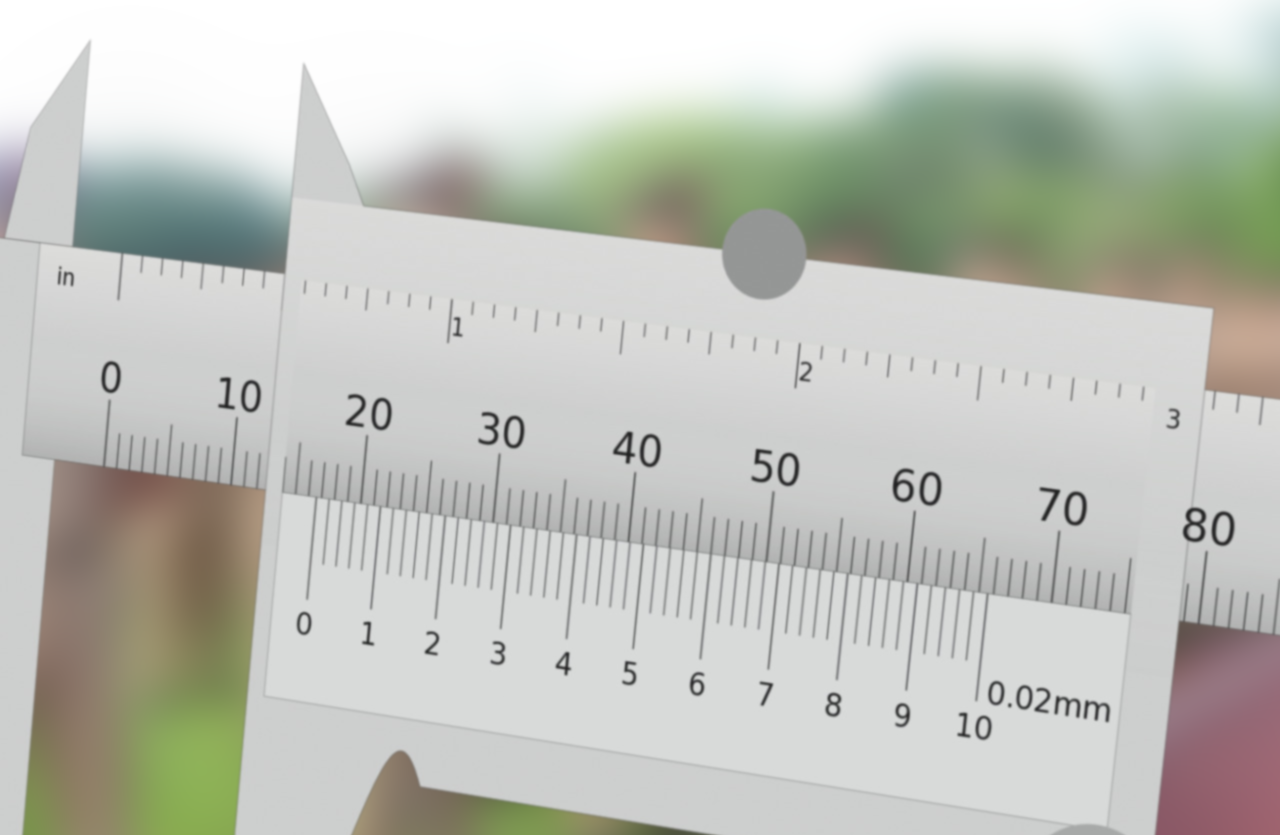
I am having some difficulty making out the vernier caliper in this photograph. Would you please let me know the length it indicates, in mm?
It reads 16.6 mm
